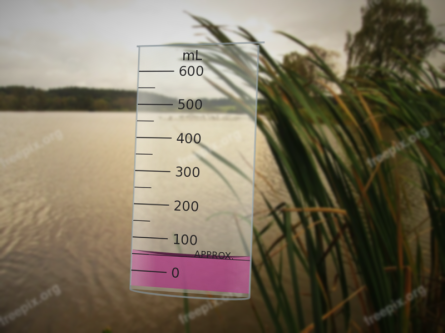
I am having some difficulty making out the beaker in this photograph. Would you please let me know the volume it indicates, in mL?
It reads 50 mL
